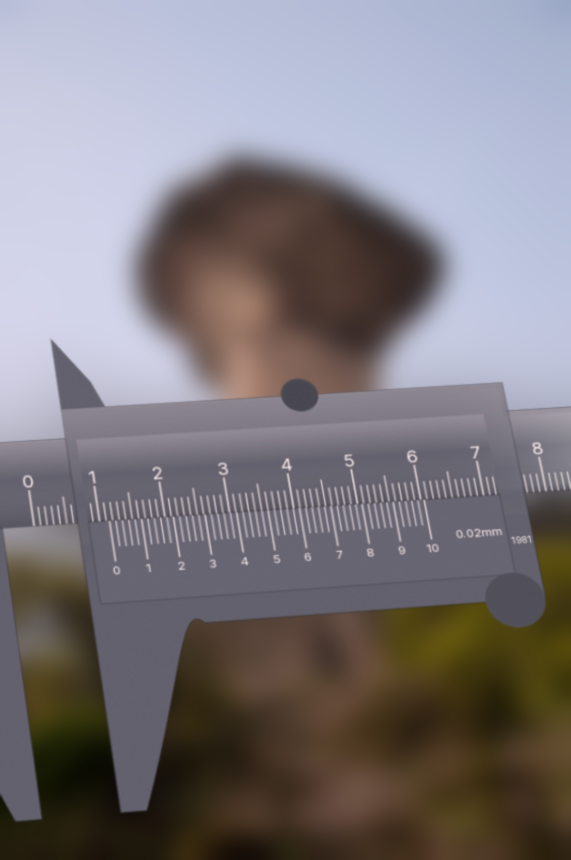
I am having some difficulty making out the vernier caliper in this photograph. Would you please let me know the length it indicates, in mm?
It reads 11.5 mm
